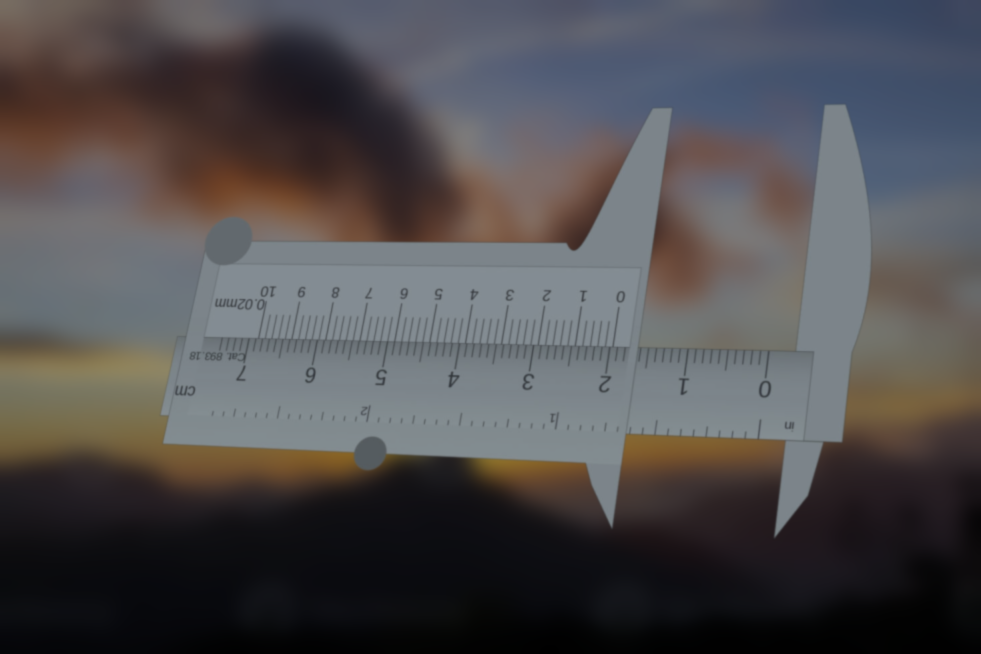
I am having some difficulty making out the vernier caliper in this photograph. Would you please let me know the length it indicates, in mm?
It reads 19.6 mm
